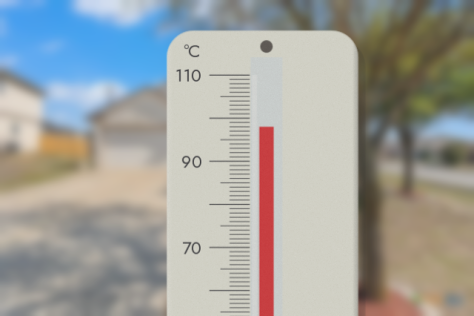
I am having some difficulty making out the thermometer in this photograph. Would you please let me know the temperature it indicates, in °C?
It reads 98 °C
